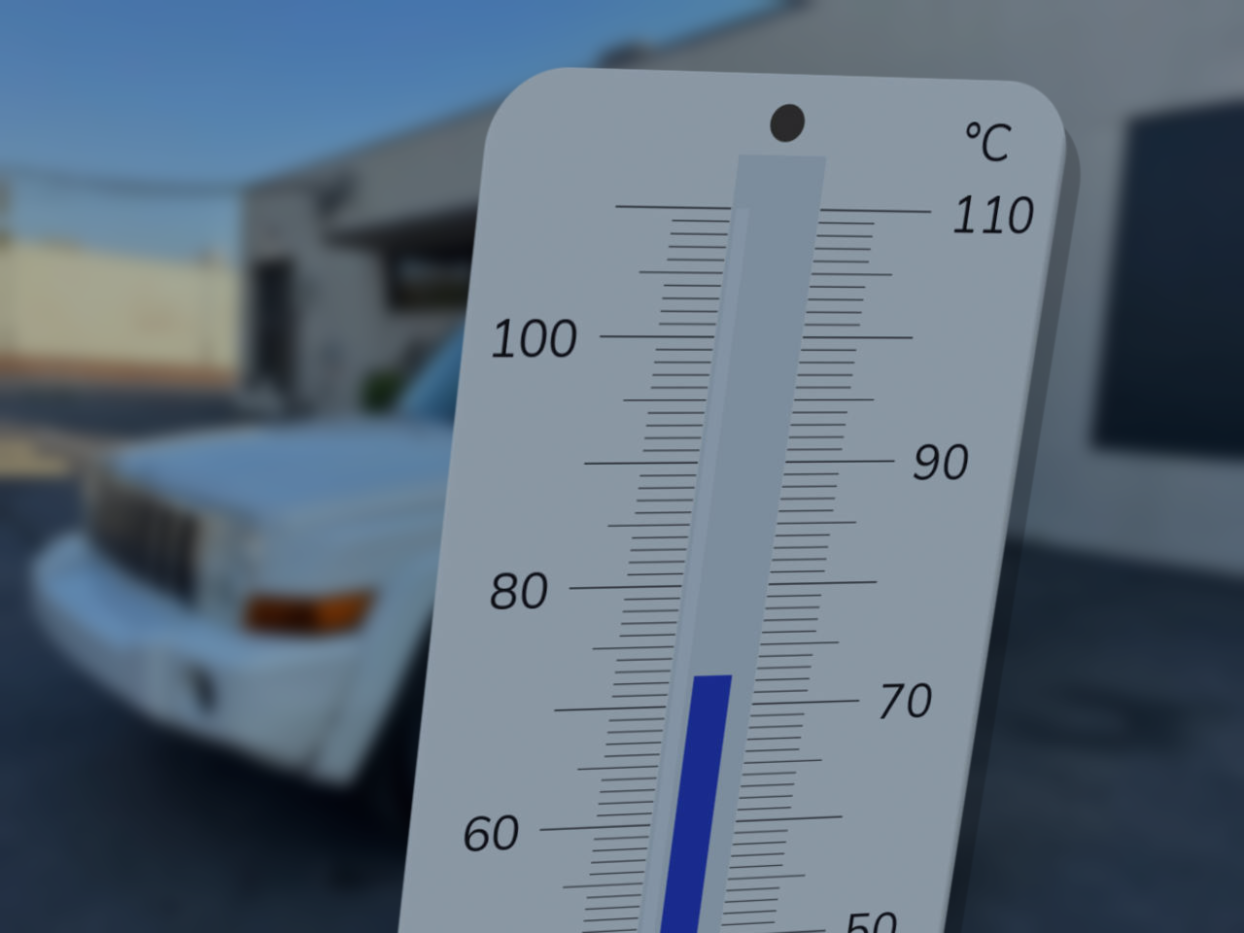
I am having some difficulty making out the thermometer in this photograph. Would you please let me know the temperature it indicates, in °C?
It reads 72.5 °C
